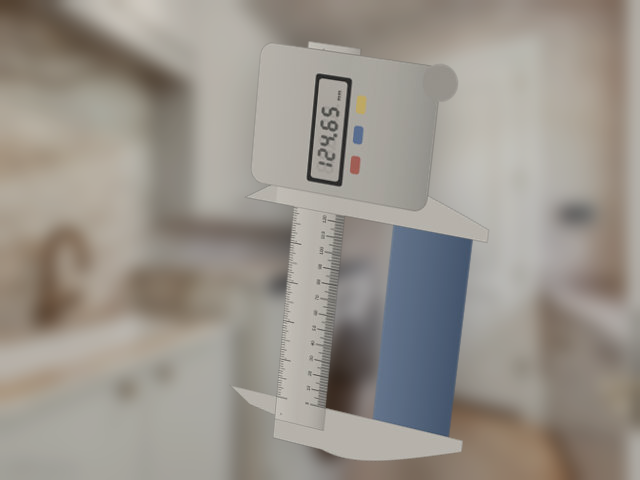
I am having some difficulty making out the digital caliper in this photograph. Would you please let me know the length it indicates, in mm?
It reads 124.65 mm
